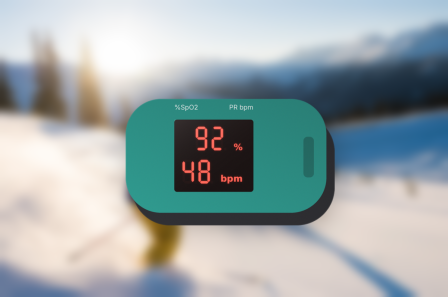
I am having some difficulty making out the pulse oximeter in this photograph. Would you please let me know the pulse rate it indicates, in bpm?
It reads 48 bpm
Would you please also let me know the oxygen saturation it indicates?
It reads 92 %
